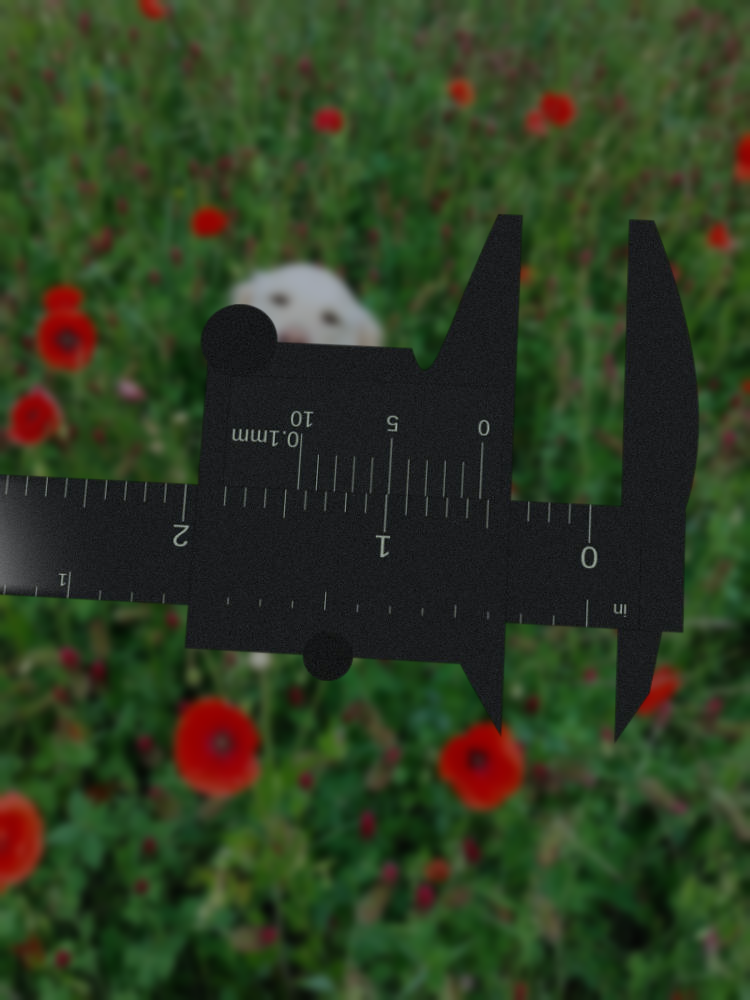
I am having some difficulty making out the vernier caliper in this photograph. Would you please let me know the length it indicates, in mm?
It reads 5.4 mm
